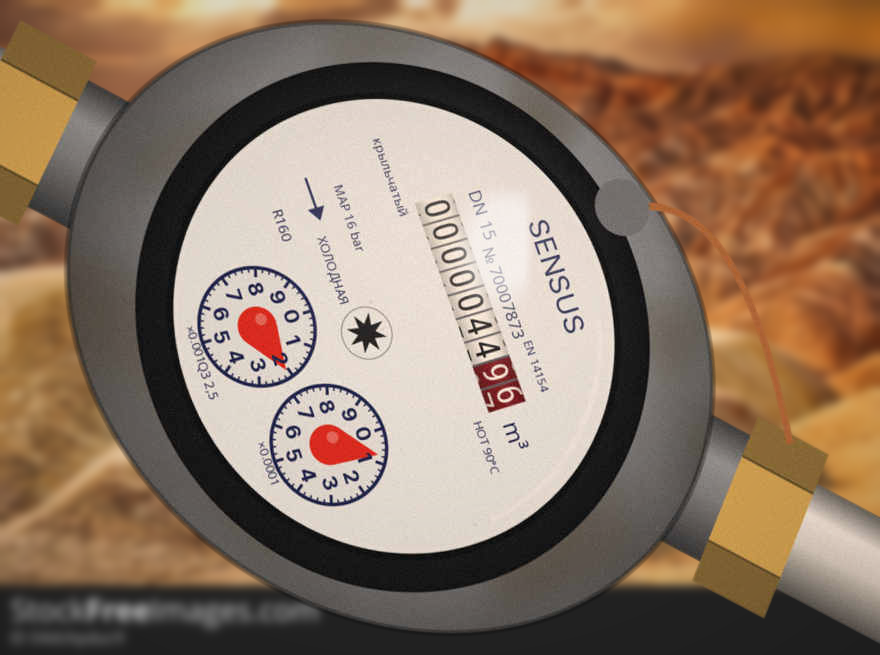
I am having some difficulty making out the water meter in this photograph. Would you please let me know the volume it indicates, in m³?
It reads 44.9620 m³
